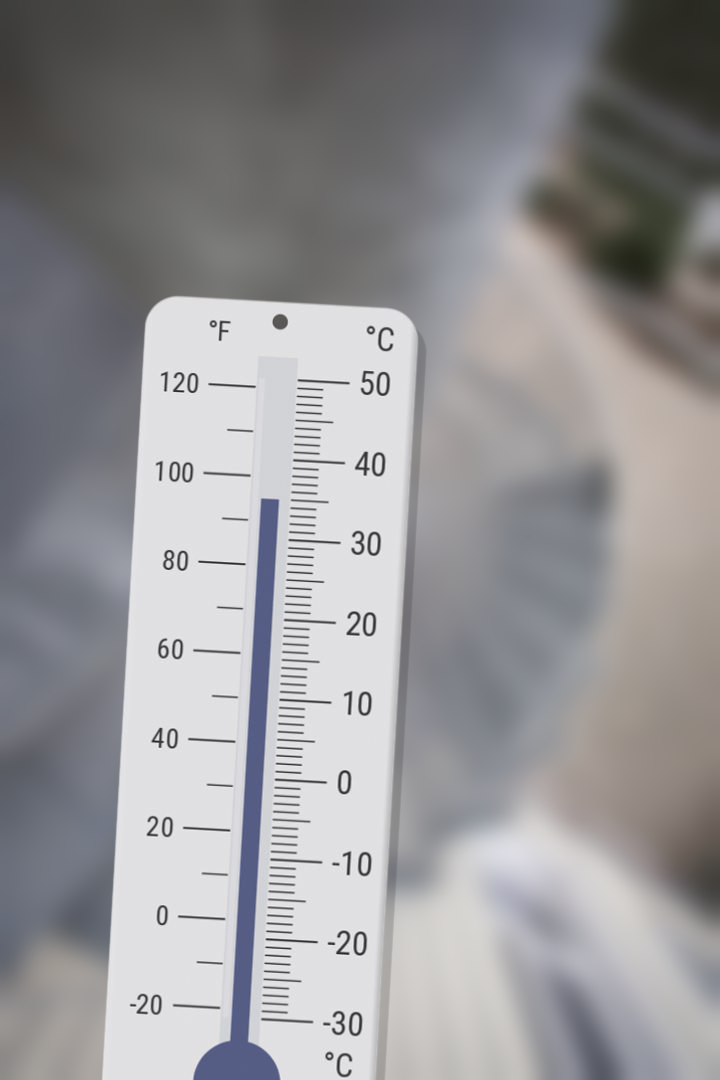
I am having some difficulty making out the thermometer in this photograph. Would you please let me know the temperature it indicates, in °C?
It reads 35 °C
